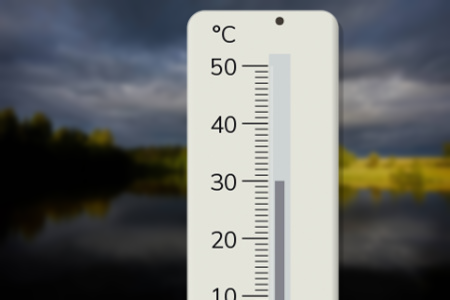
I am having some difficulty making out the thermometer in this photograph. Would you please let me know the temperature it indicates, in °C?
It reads 30 °C
